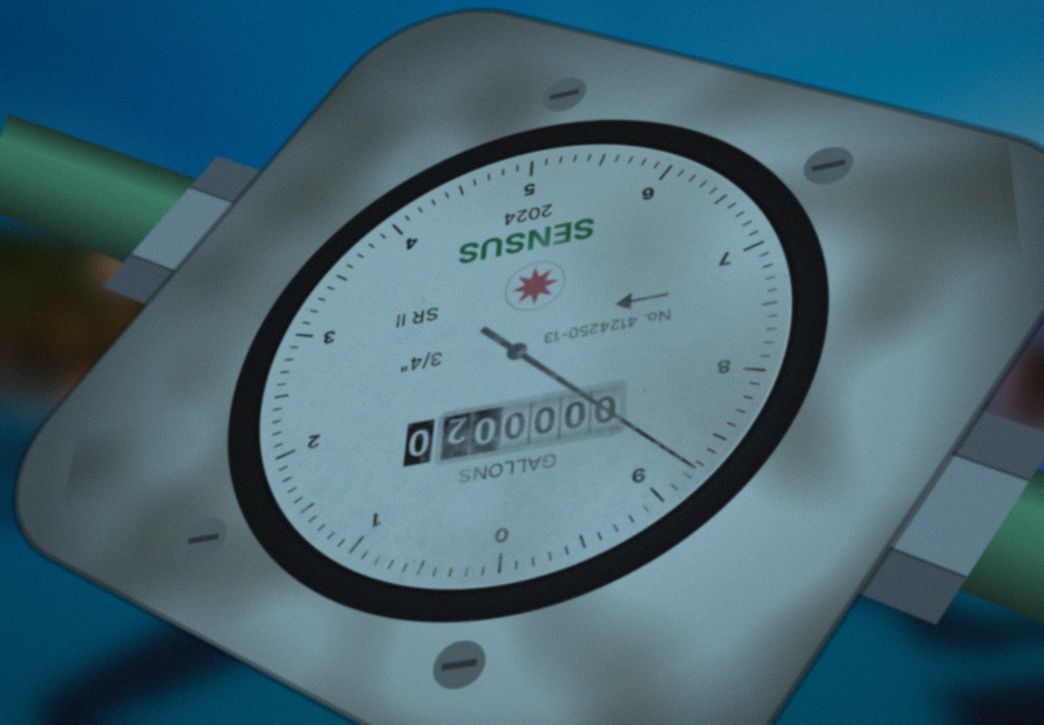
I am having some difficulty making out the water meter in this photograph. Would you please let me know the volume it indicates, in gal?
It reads 18.7 gal
